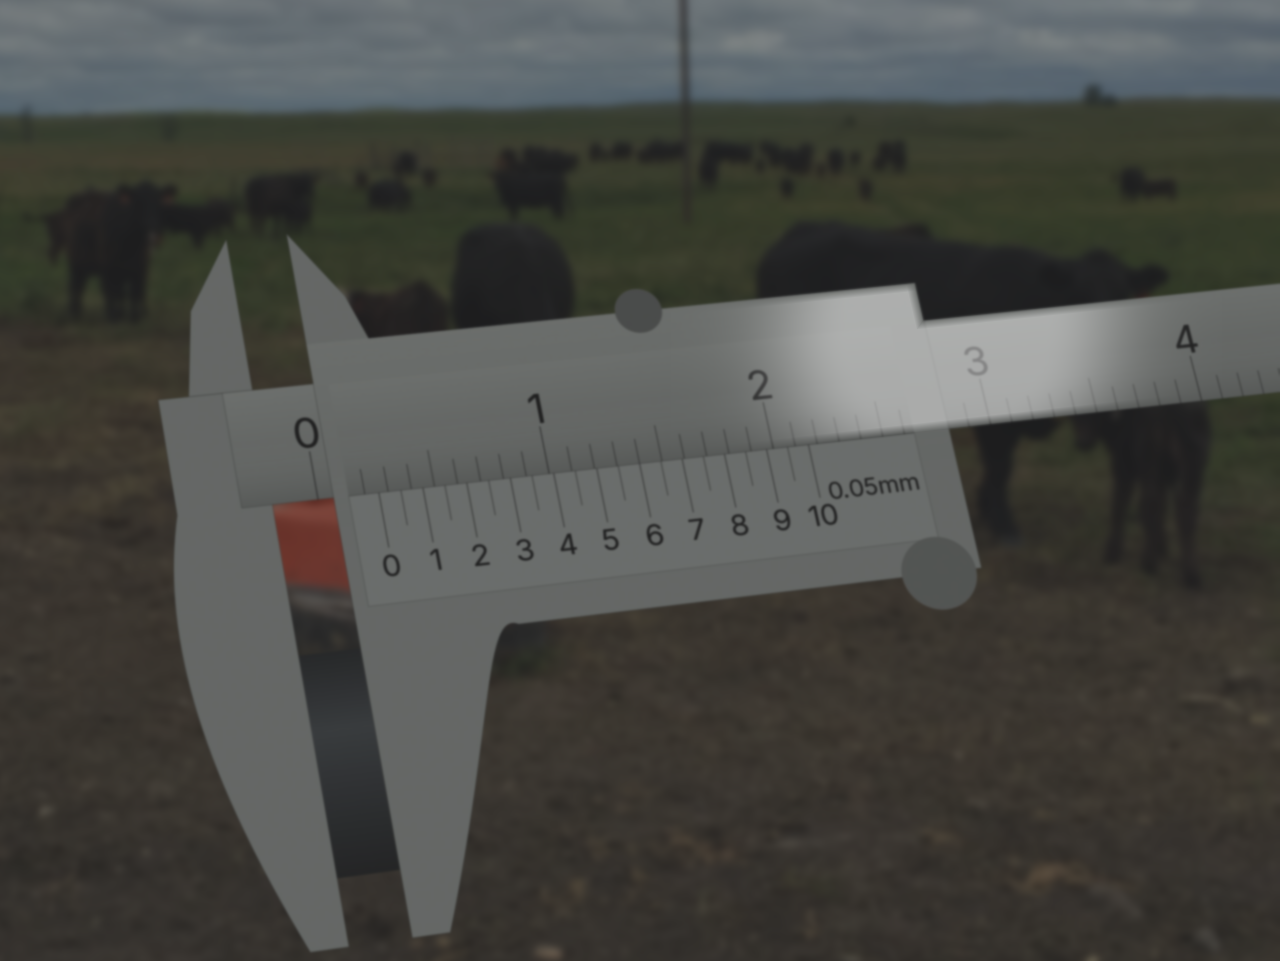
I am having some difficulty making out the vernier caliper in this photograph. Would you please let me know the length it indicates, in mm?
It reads 2.6 mm
